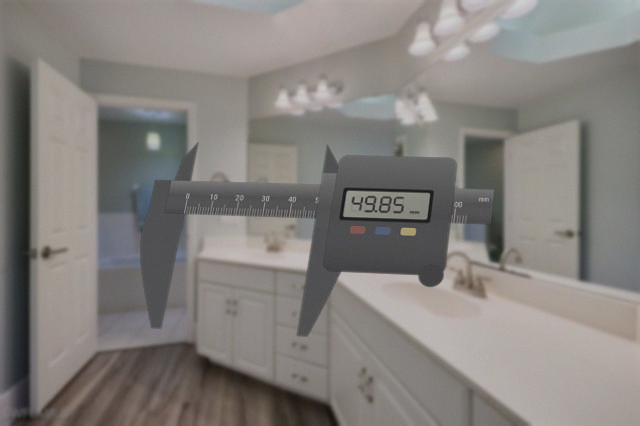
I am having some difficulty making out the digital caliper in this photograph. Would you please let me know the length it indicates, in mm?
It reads 49.85 mm
